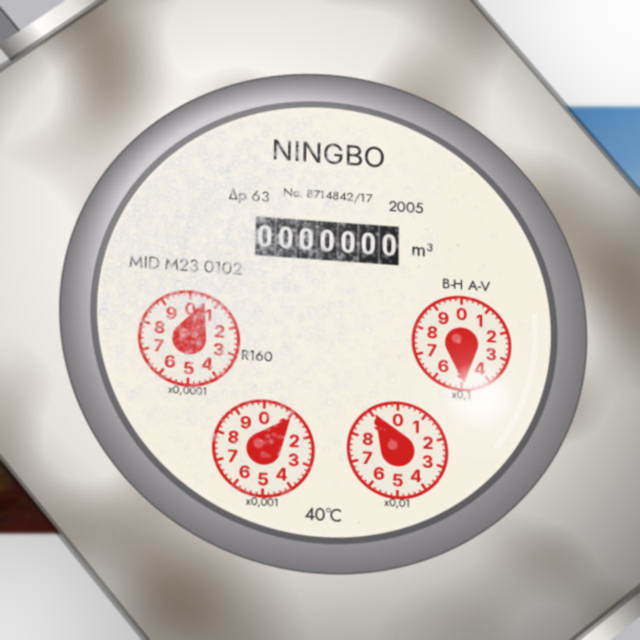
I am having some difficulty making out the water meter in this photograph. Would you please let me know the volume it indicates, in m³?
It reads 0.4910 m³
